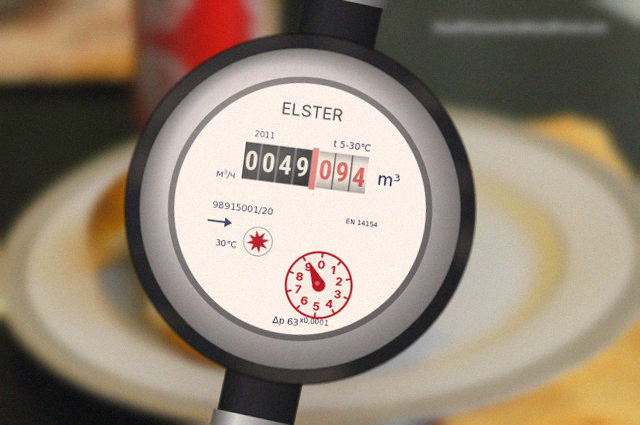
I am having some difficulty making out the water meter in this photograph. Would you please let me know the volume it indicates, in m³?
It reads 49.0939 m³
